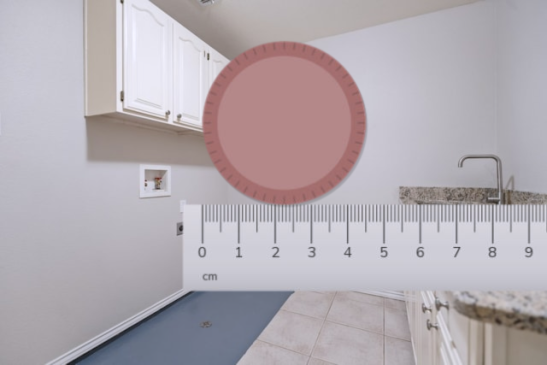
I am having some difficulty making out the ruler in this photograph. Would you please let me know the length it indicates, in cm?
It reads 4.5 cm
